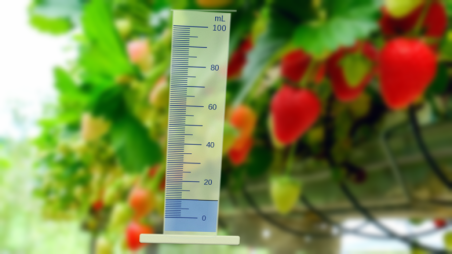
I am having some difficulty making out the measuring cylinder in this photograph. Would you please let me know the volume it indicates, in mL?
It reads 10 mL
